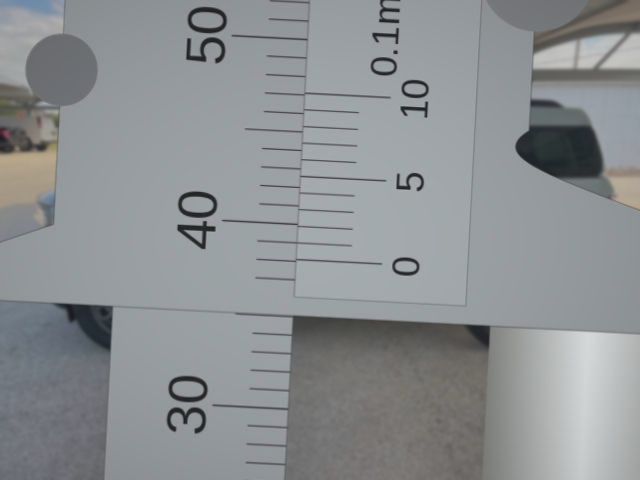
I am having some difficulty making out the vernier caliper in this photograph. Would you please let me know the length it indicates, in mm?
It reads 38.1 mm
